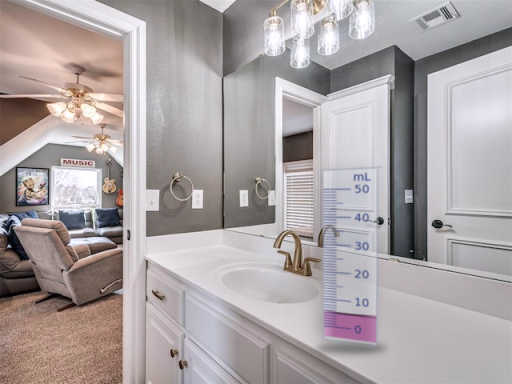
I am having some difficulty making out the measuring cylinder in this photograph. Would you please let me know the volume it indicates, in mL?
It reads 5 mL
